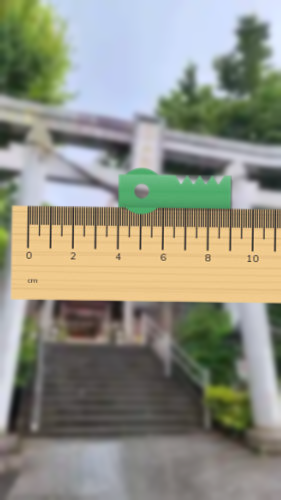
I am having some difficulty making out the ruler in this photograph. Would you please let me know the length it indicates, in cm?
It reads 5 cm
